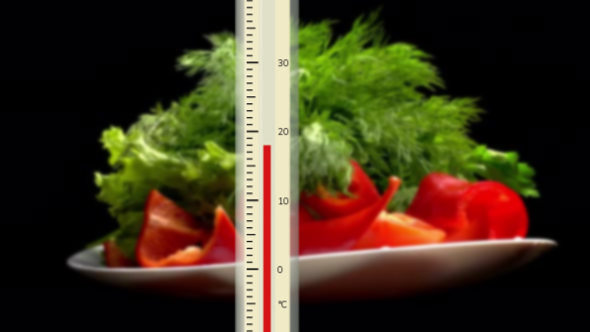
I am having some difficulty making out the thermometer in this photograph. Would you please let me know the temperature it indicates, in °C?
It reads 18 °C
